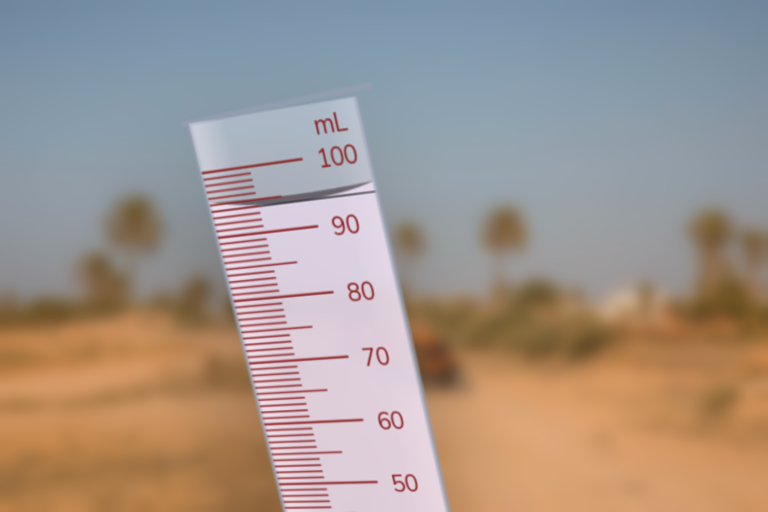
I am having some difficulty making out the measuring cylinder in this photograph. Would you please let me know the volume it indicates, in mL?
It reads 94 mL
